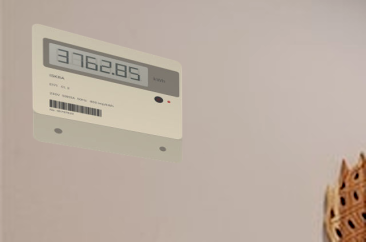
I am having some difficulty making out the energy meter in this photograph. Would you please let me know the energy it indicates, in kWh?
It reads 3762.85 kWh
